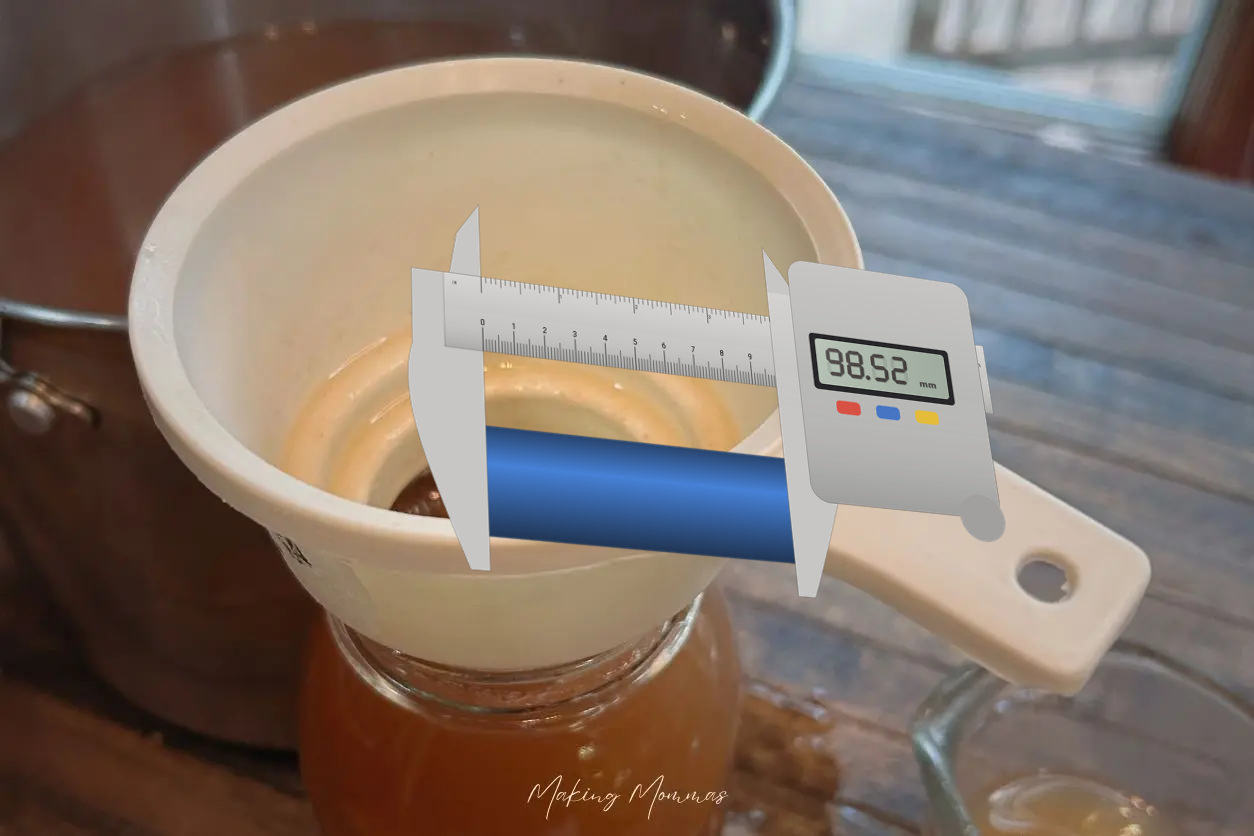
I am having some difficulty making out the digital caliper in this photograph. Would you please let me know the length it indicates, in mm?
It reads 98.52 mm
